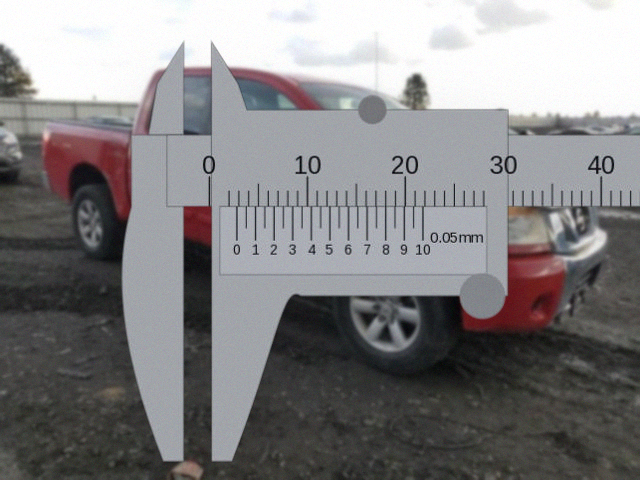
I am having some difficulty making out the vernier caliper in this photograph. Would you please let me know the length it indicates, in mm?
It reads 2.8 mm
